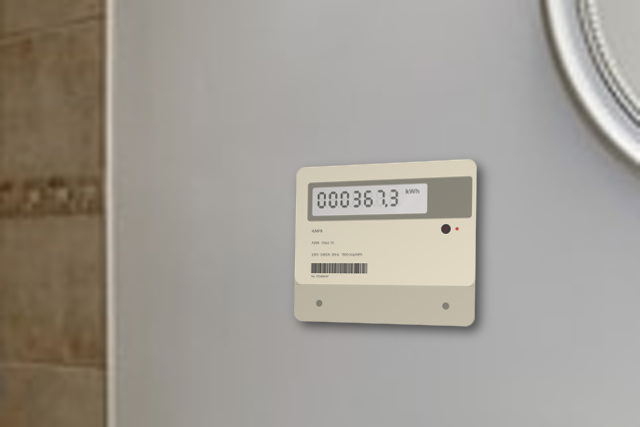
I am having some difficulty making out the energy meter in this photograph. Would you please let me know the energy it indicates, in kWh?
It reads 367.3 kWh
